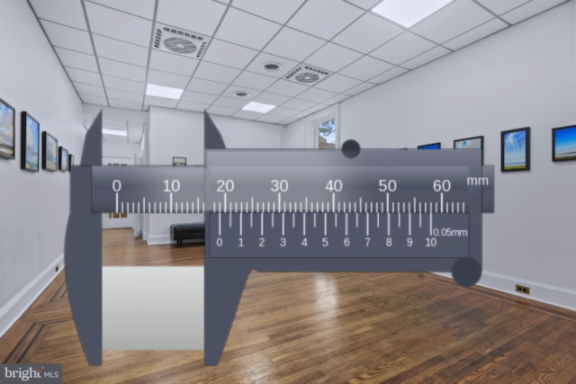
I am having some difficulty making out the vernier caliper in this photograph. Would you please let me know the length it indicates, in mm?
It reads 19.0 mm
